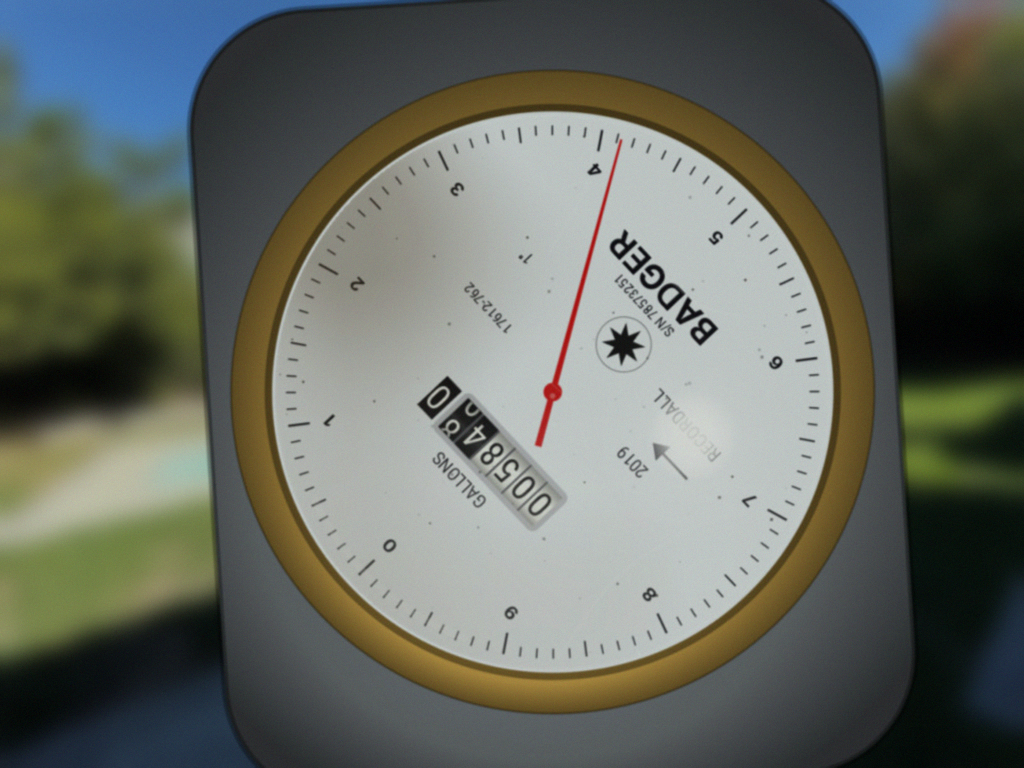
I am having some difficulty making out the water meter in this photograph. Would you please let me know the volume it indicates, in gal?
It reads 58484.1 gal
